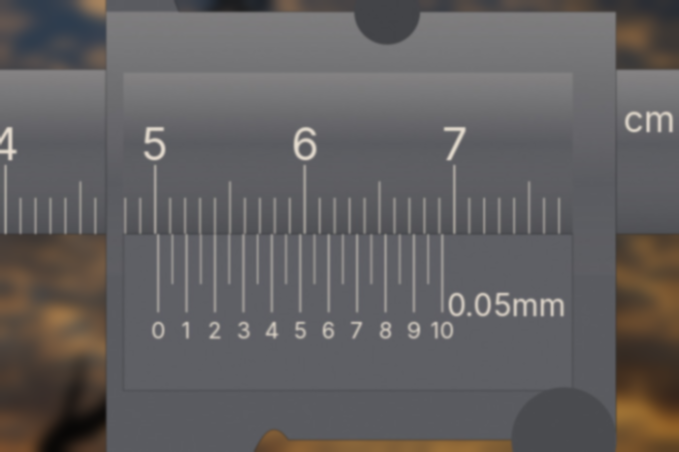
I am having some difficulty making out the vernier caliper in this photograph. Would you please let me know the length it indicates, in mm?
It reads 50.2 mm
